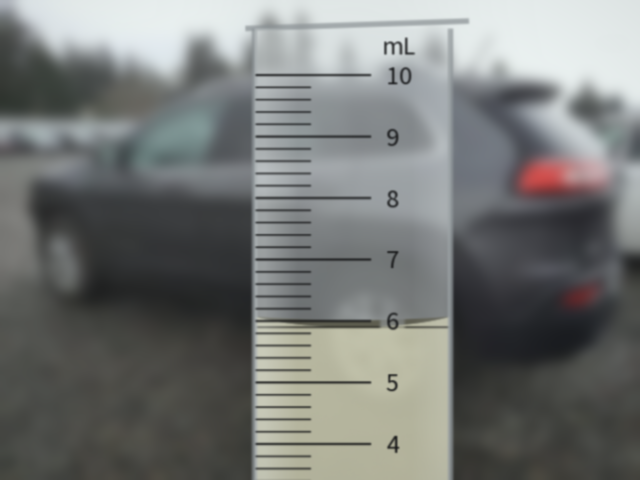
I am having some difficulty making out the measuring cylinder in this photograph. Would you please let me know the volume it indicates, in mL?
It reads 5.9 mL
